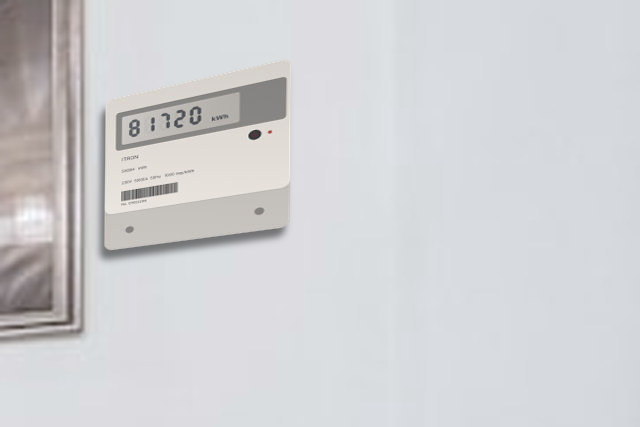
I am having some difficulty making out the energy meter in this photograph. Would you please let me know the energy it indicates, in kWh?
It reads 81720 kWh
